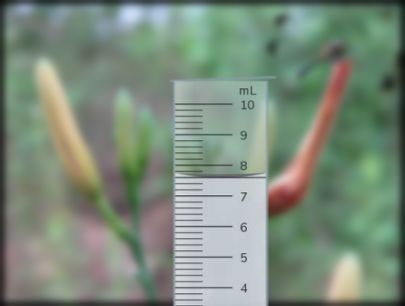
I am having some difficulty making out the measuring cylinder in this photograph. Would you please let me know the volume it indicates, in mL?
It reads 7.6 mL
